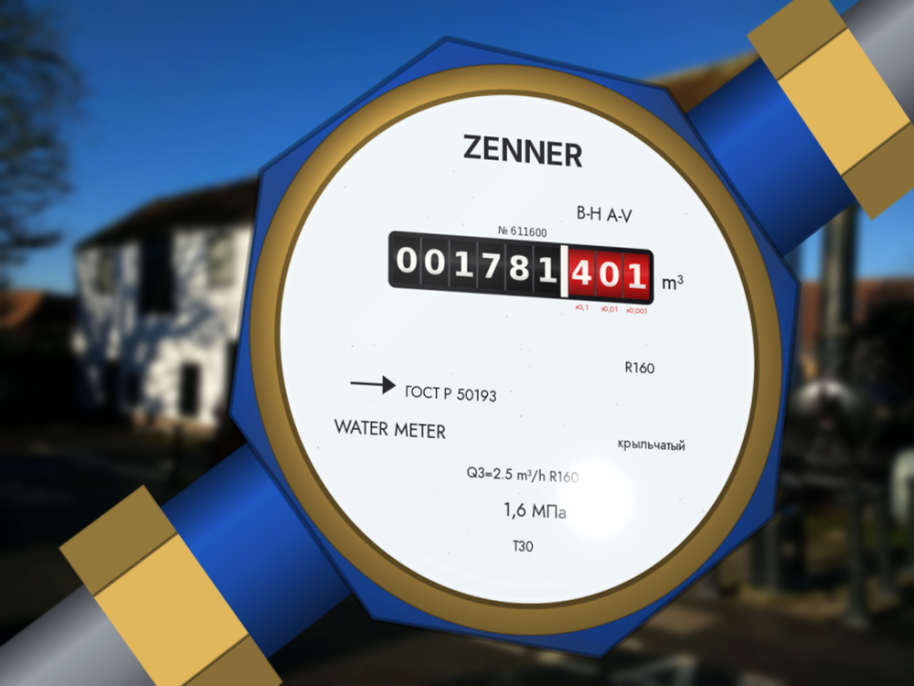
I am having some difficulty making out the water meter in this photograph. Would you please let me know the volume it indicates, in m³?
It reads 1781.401 m³
